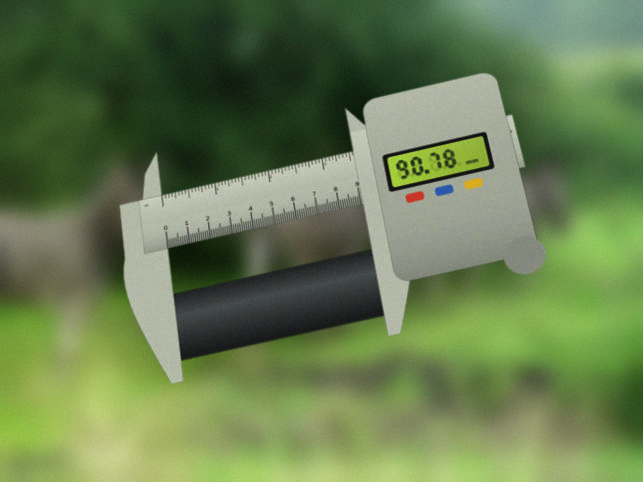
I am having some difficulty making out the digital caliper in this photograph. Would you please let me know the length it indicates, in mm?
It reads 90.78 mm
